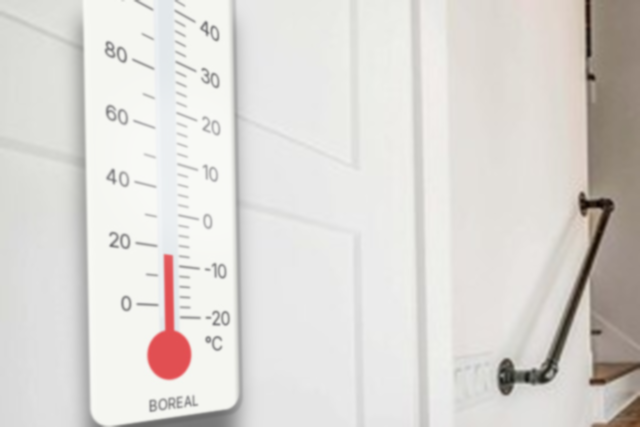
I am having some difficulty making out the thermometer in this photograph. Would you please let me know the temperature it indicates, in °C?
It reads -8 °C
